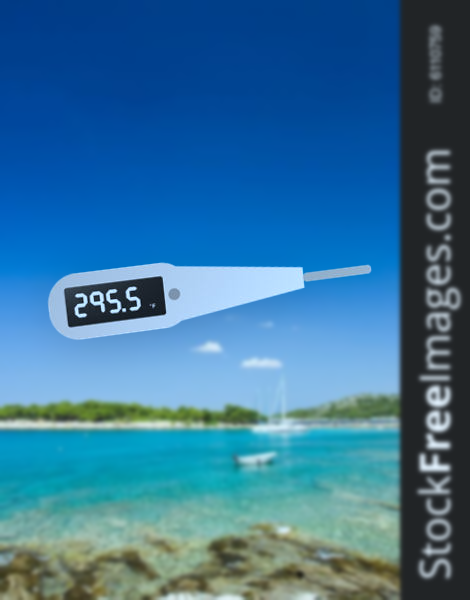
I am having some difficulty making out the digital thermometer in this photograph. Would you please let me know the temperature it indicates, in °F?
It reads 295.5 °F
